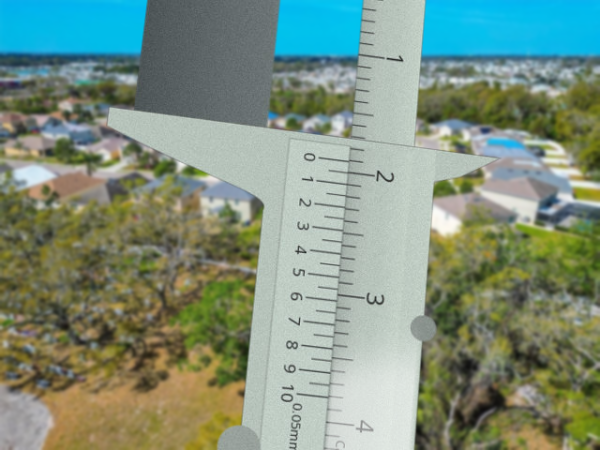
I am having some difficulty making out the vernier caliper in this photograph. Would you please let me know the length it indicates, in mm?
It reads 19.1 mm
